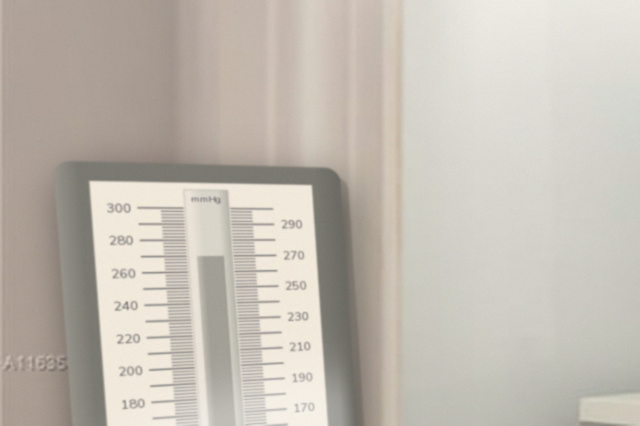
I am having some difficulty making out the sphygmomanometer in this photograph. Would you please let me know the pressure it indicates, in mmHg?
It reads 270 mmHg
